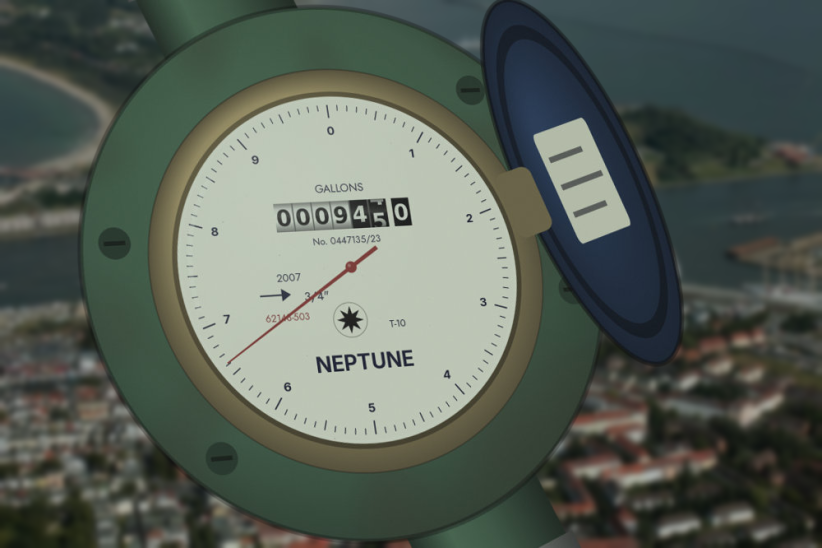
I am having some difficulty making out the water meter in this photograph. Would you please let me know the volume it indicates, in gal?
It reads 9446.6 gal
